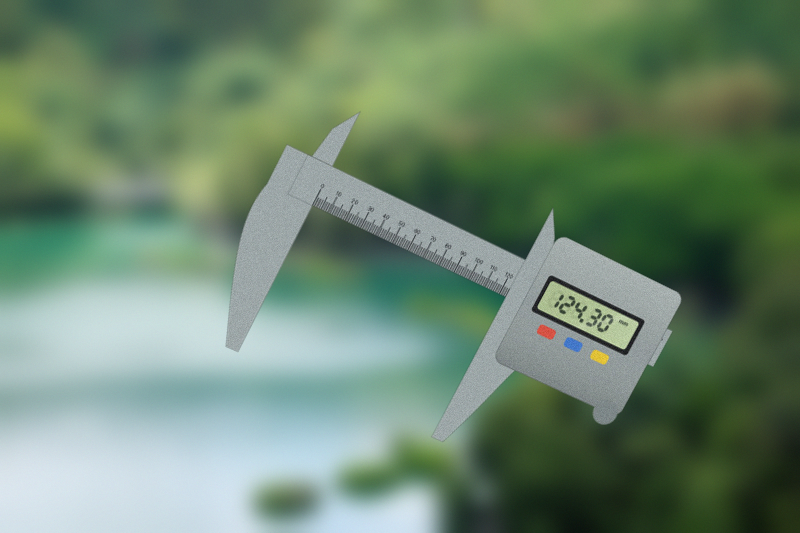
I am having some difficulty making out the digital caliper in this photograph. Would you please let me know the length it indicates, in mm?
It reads 124.30 mm
